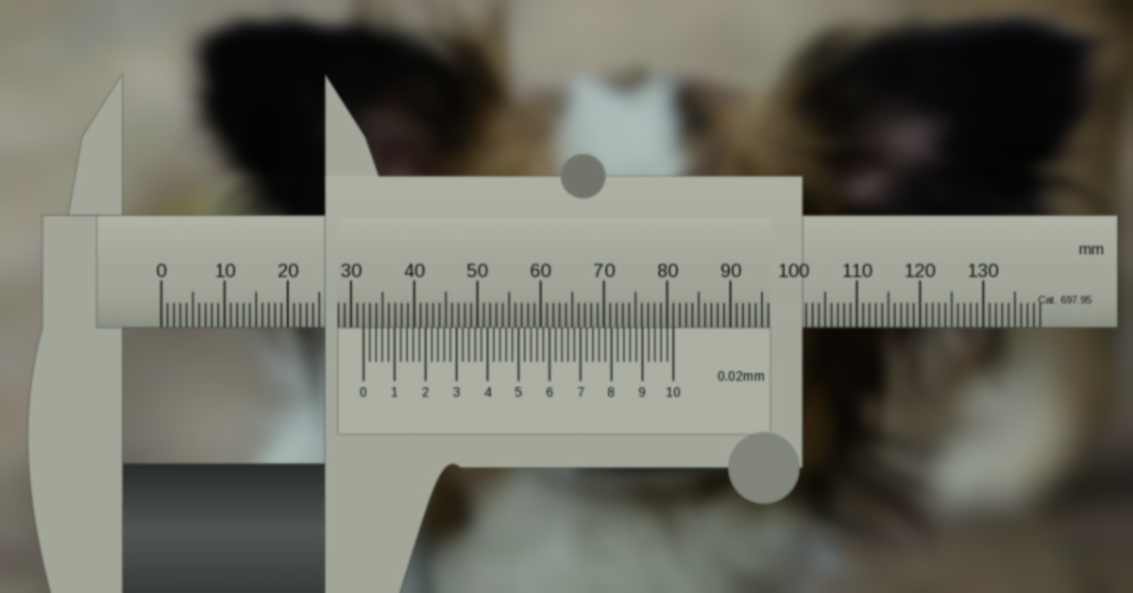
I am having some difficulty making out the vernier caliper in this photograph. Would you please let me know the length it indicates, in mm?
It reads 32.0 mm
